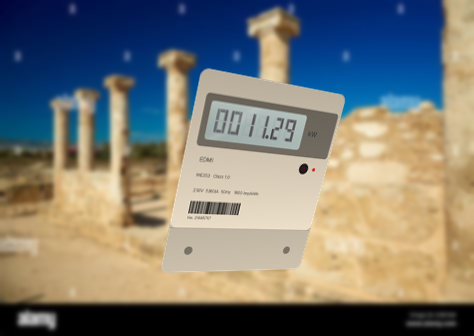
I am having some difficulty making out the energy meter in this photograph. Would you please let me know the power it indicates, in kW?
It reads 11.29 kW
